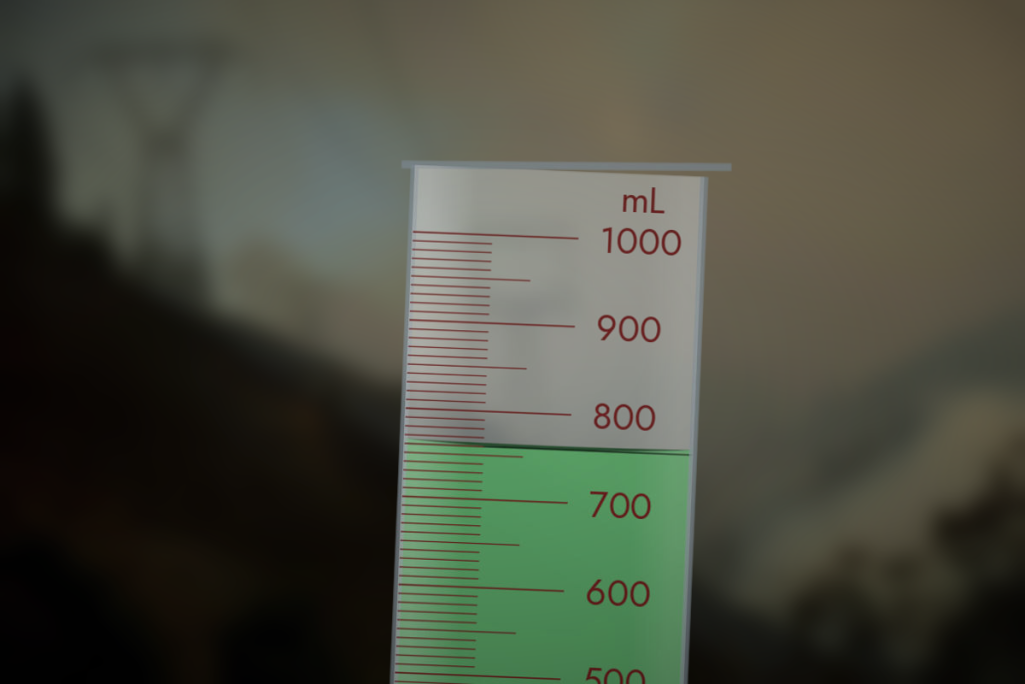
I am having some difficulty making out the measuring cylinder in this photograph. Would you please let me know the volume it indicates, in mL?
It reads 760 mL
